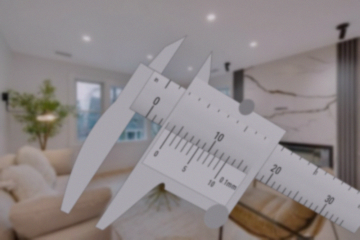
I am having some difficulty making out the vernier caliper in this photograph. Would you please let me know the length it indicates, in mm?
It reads 4.0 mm
